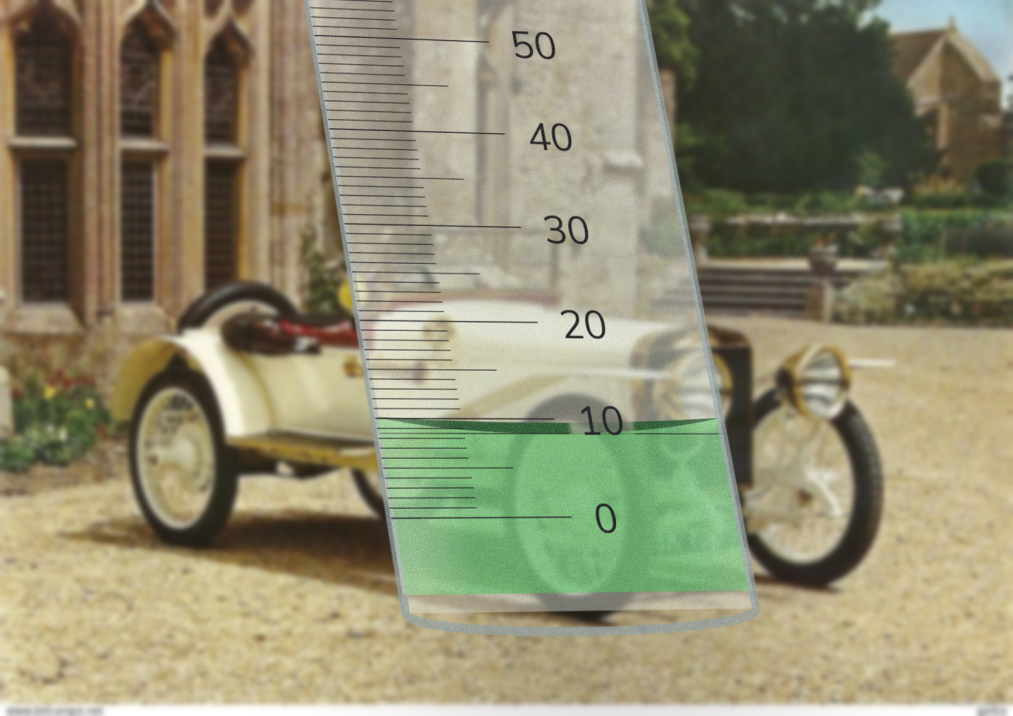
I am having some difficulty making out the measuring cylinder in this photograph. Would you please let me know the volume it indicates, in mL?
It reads 8.5 mL
